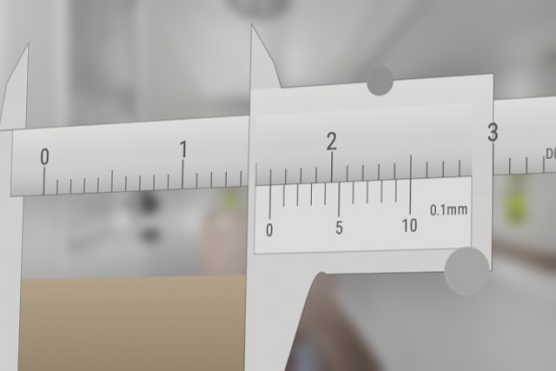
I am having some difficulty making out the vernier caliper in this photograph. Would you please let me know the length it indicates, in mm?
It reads 16.0 mm
